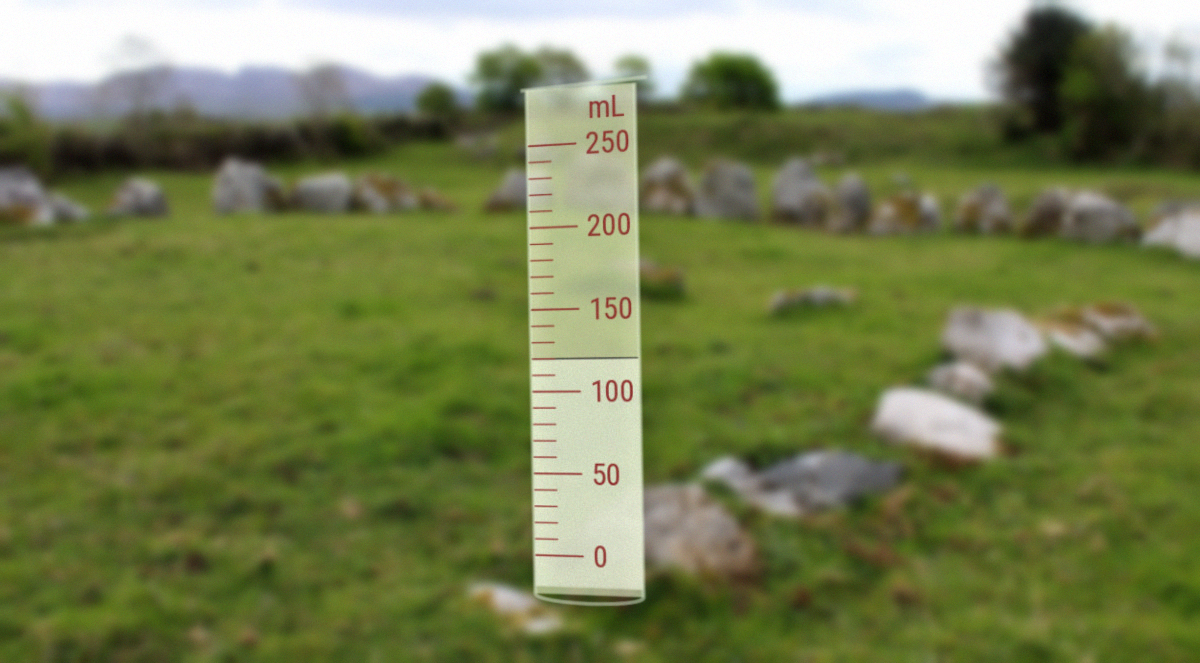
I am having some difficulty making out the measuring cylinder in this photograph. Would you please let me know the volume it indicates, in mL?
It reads 120 mL
